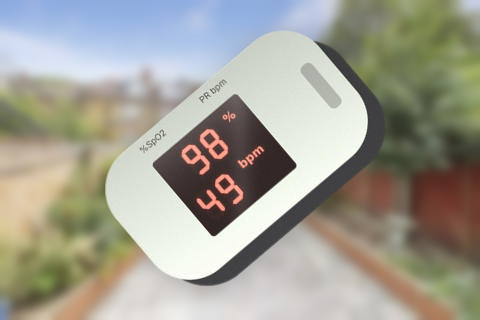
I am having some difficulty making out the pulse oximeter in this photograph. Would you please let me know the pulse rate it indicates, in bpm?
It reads 49 bpm
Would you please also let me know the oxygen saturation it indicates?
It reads 98 %
